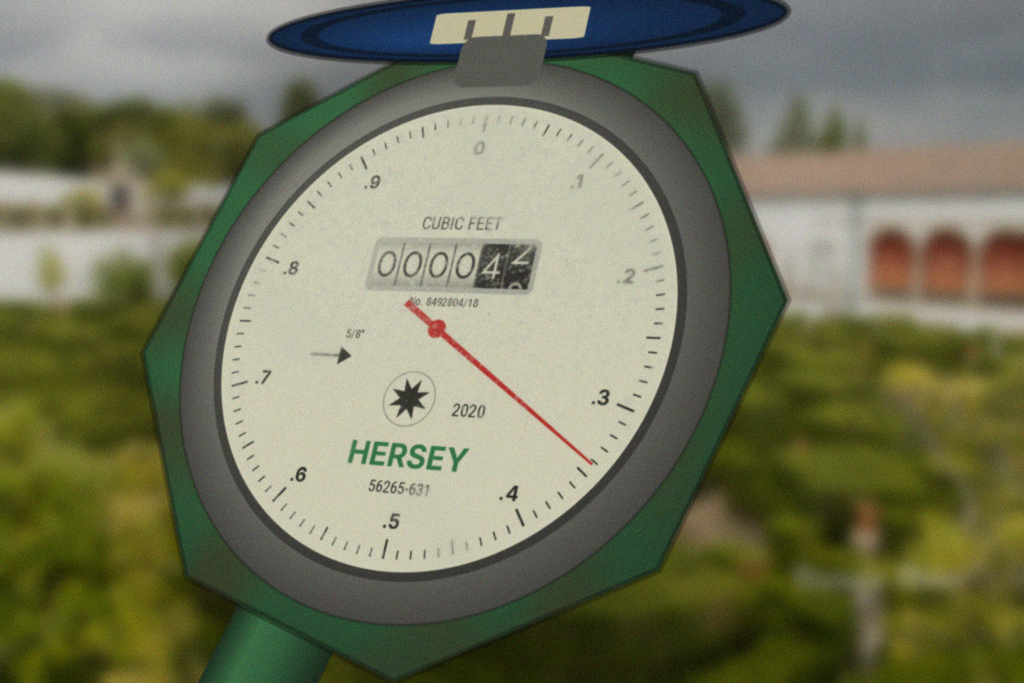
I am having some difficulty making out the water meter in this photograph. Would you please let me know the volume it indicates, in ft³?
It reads 42.34 ft³
